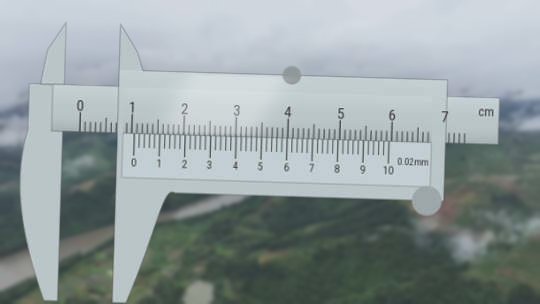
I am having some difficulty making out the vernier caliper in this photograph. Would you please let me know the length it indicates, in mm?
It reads 10.5 mm
